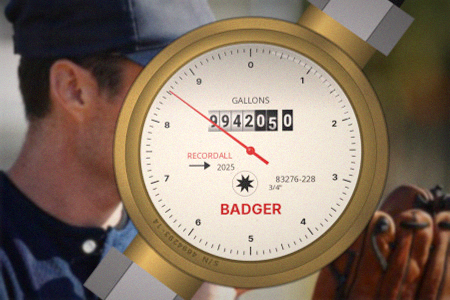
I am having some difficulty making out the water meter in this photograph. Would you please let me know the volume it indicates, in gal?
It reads 9942048.5 gal
